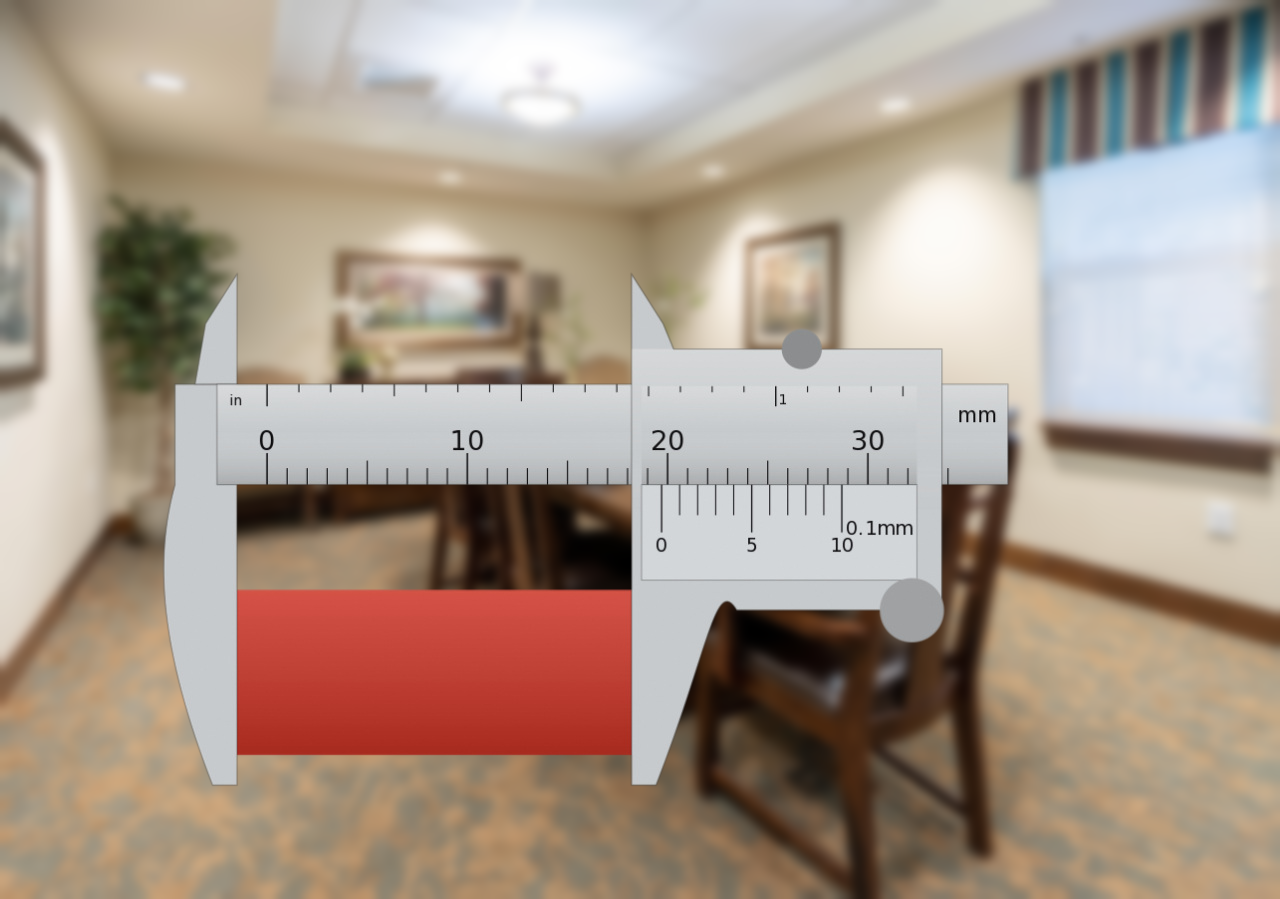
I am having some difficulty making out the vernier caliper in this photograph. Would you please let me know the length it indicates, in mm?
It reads 19.7 mm
